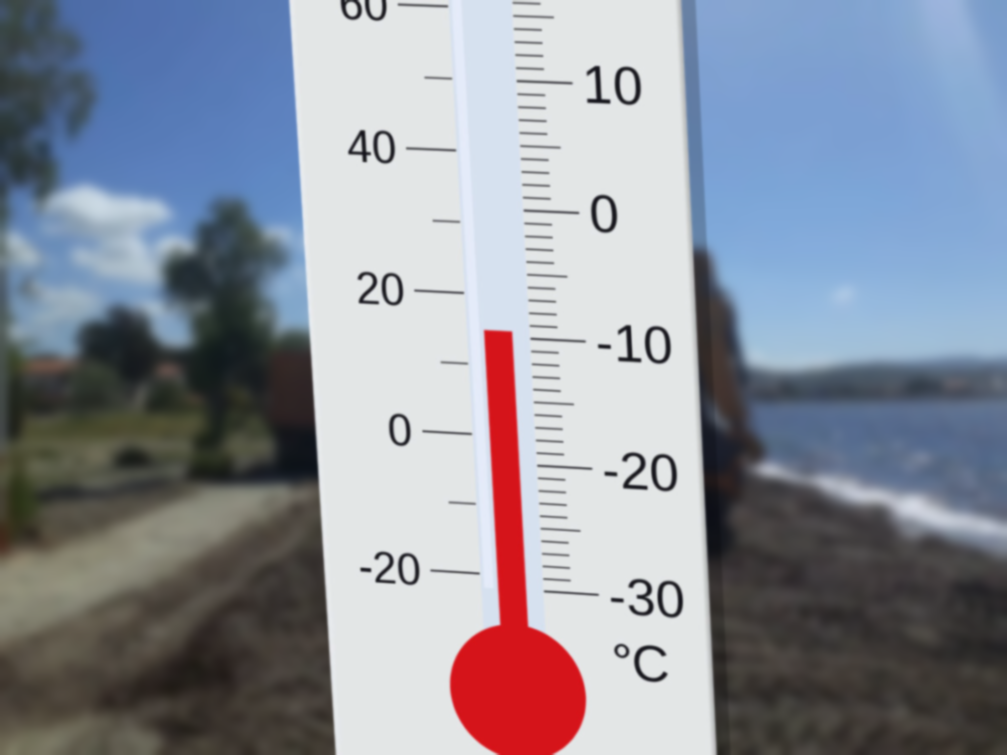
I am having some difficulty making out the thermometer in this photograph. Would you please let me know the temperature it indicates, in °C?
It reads -9.5 °C
